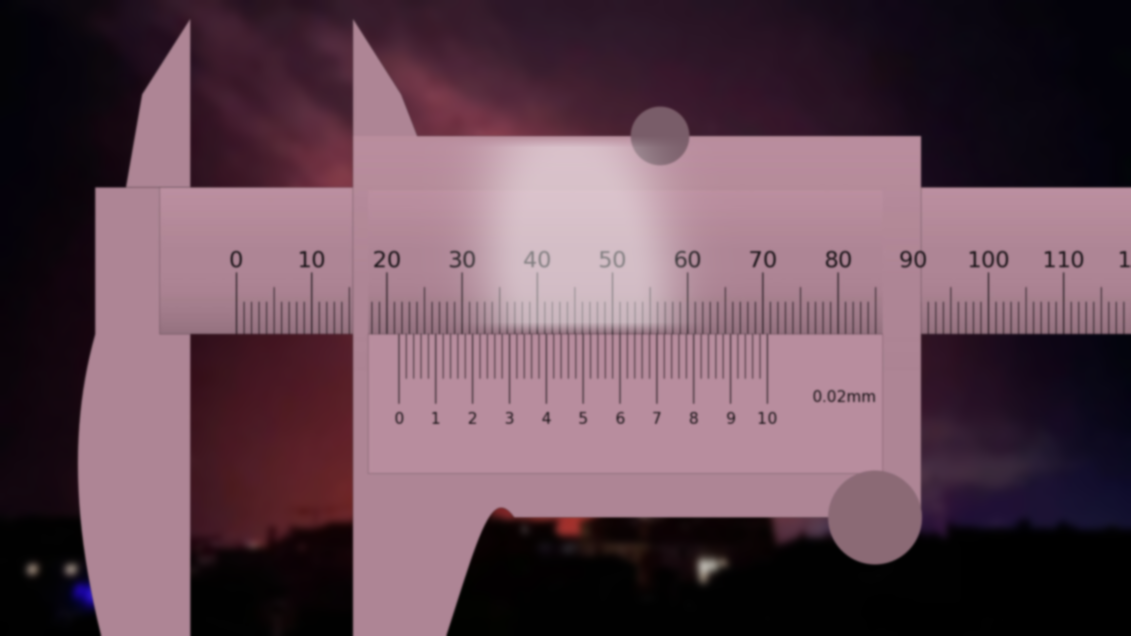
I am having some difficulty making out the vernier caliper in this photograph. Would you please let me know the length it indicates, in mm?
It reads 21.6 mm
